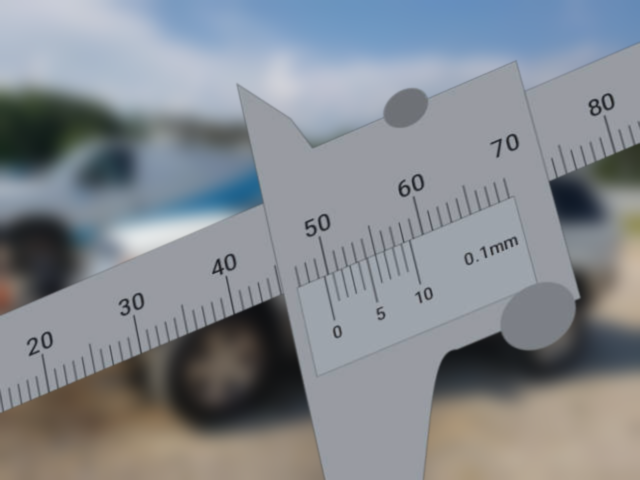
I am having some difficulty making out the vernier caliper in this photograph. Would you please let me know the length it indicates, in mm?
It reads 49.6 mm
